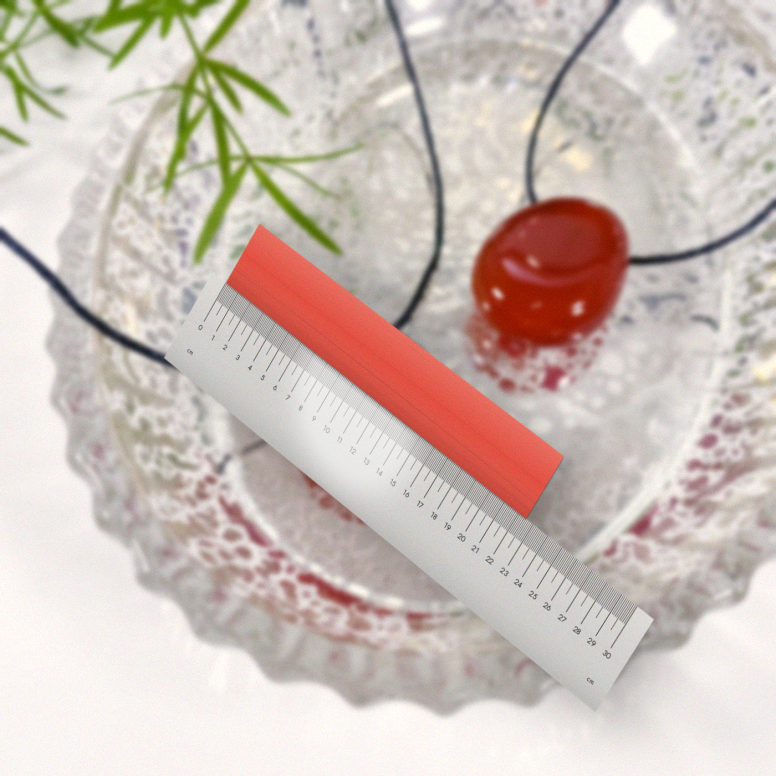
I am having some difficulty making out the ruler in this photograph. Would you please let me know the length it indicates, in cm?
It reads 22.5 cm
